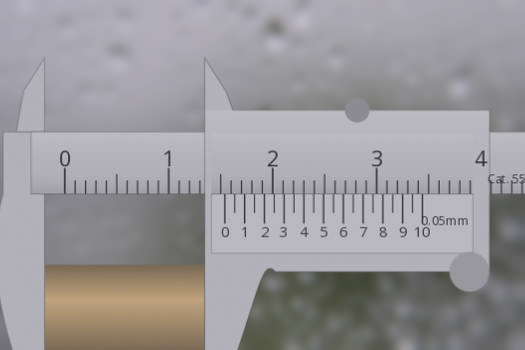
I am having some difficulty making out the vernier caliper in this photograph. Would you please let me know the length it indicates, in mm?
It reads 15.4 mm
